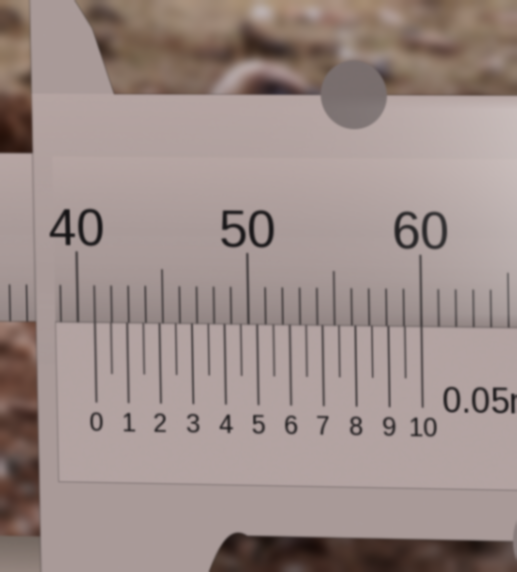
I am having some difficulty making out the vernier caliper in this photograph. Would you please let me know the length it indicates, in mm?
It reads 41.0 mm
